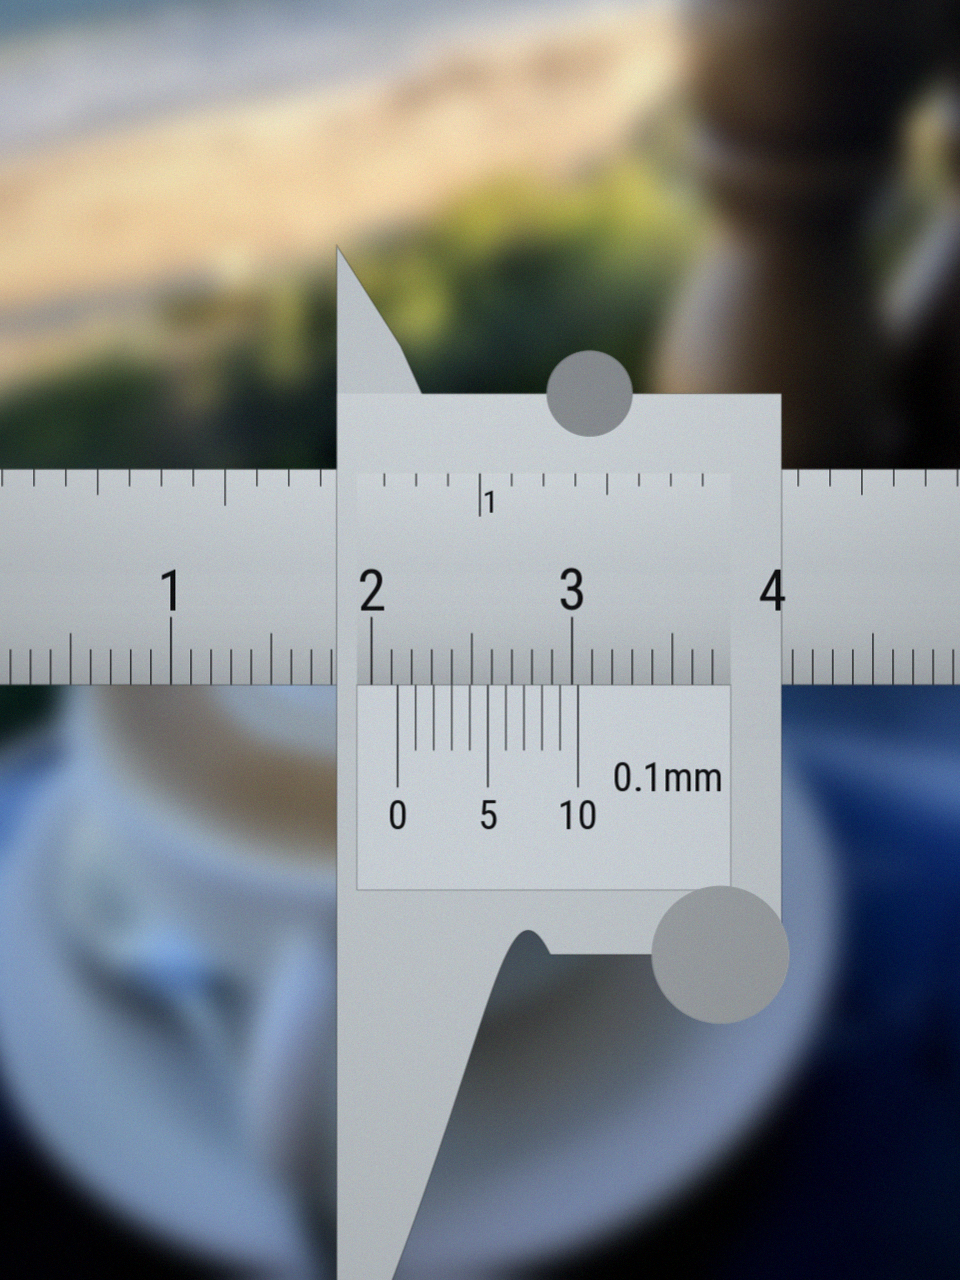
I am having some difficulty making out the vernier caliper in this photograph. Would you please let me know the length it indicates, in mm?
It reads 21.3 mm
